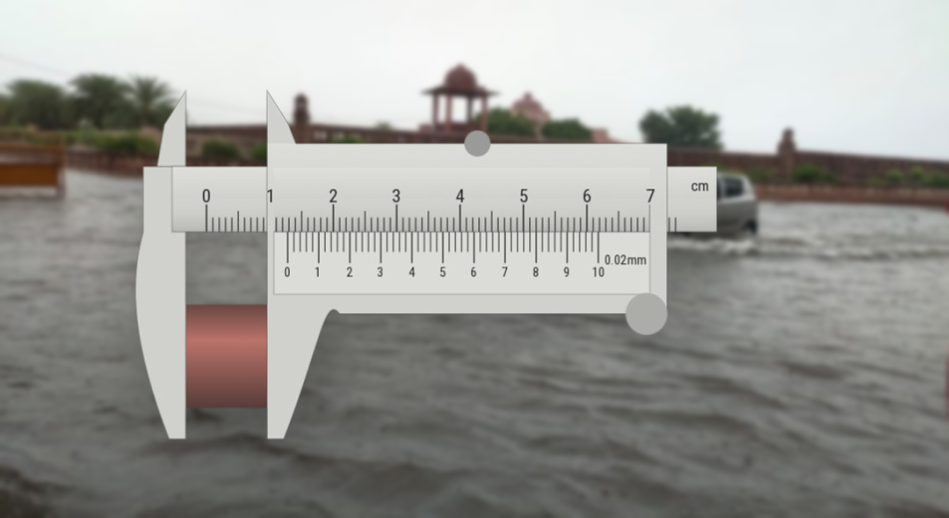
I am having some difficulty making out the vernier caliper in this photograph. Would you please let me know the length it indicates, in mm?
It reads 12.8 mm
